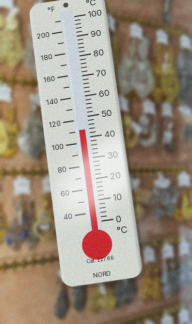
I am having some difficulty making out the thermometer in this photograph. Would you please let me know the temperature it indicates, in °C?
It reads 44 °C
